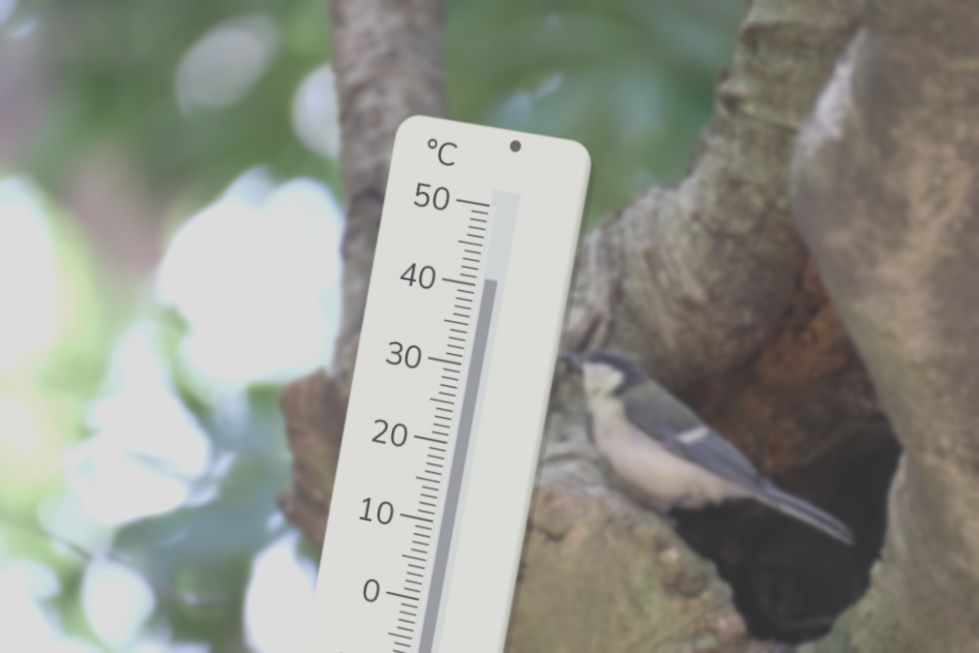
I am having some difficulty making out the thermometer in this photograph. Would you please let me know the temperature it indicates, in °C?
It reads 41 °C
